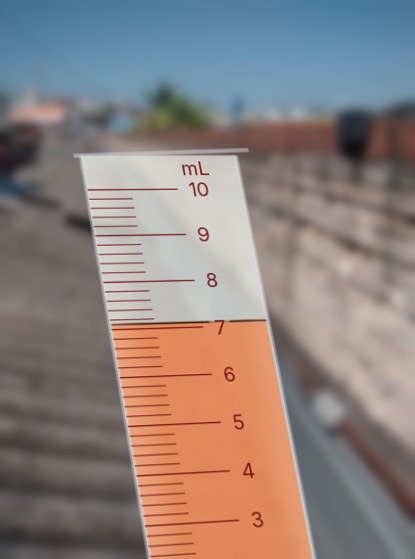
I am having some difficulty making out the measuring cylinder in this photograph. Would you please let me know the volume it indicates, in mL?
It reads 7.1 mL
